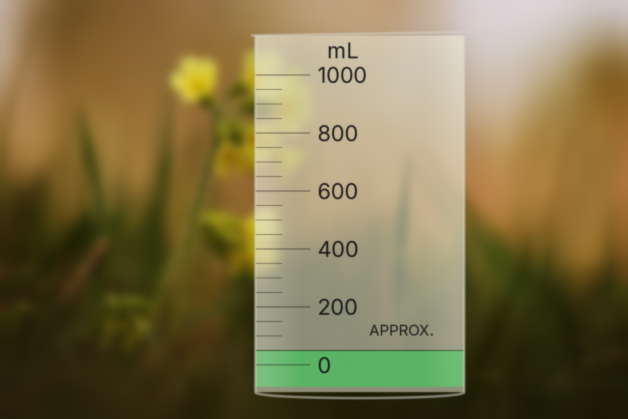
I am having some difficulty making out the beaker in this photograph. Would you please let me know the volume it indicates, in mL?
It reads 50 mL
